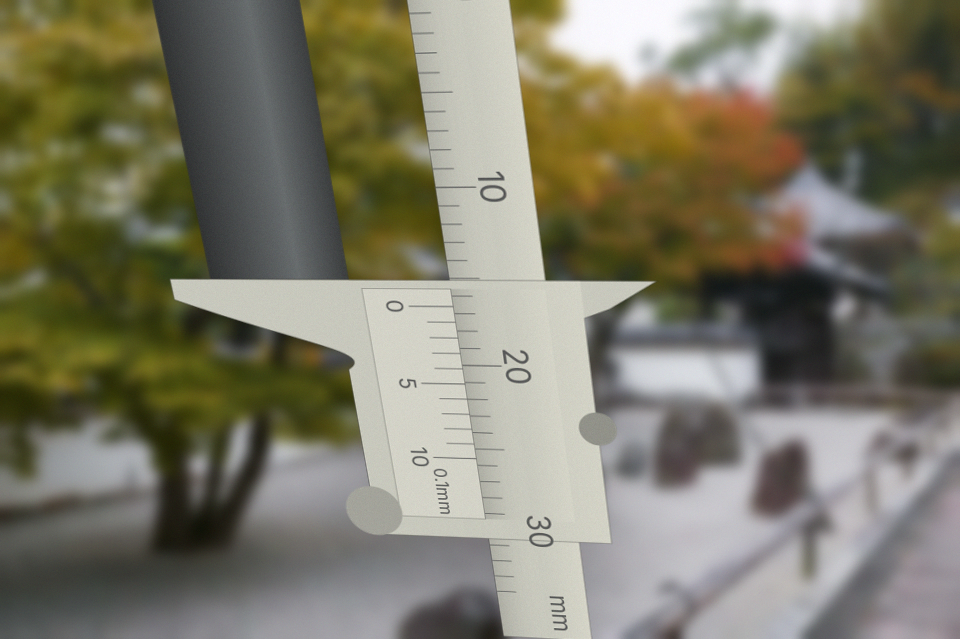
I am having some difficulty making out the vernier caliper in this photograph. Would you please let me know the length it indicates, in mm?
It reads 16.6 mm
